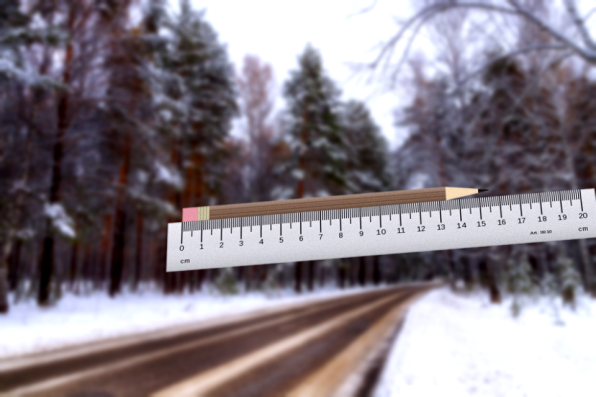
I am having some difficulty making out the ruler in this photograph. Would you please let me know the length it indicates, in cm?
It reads 15.5 cm
